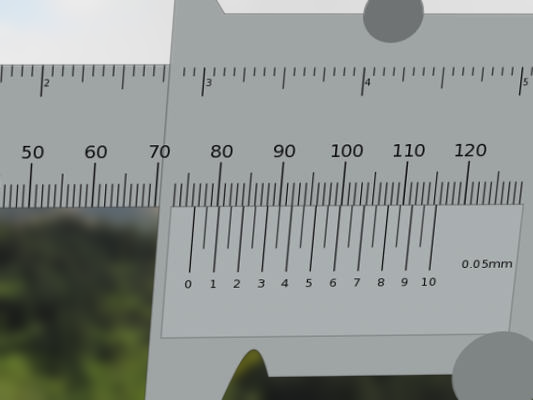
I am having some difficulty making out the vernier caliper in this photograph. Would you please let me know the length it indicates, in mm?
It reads 76.4 mm
